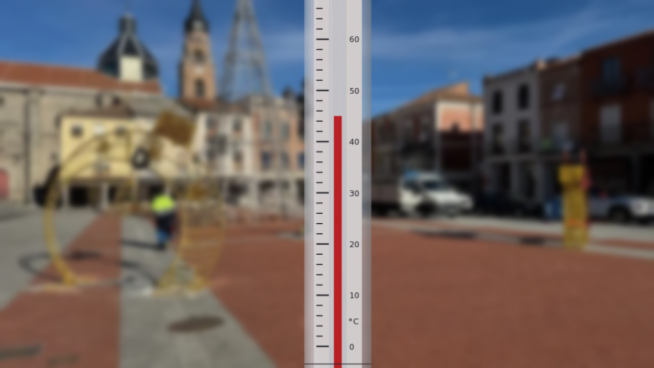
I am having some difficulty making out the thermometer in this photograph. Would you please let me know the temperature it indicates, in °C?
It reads 45 °C
